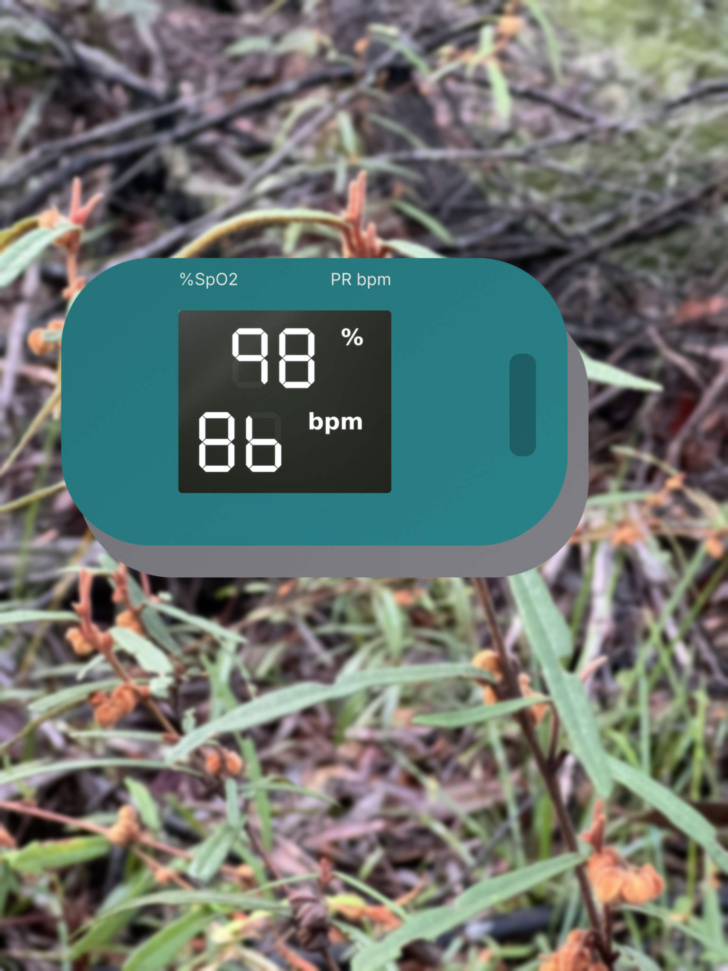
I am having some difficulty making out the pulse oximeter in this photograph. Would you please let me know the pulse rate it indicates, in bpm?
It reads 86 bpm
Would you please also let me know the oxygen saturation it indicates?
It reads 98 %
